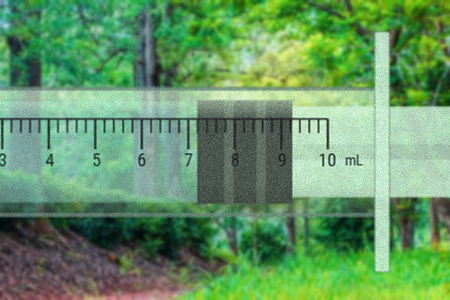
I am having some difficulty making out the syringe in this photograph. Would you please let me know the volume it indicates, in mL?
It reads 7.2 mL
